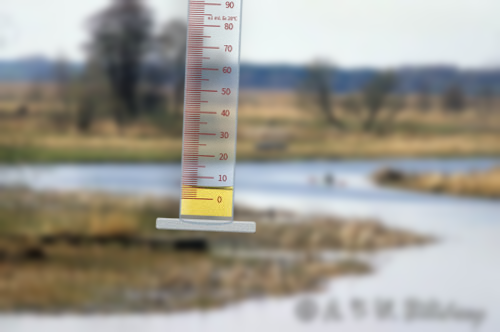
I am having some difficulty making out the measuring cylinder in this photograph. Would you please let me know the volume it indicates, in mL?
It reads 5 mL
